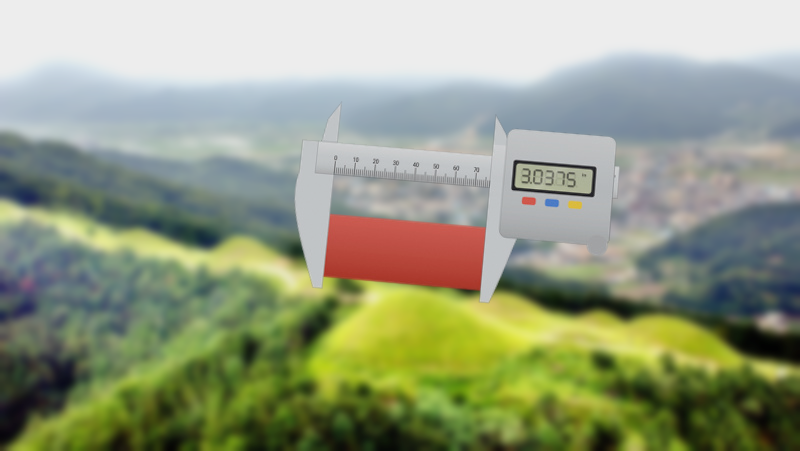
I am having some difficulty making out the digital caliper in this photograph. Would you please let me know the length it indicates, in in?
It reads 3.0375 in
